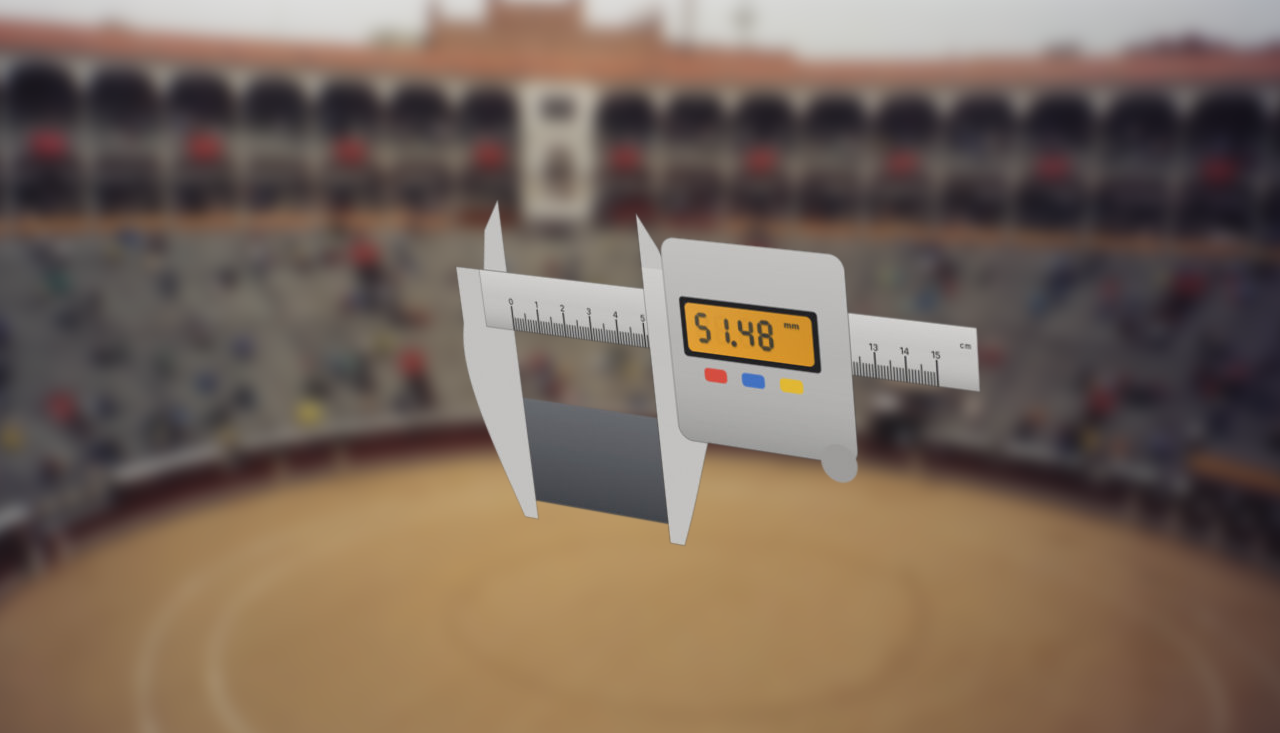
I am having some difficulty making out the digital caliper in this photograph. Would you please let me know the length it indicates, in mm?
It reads 51.48 mm
